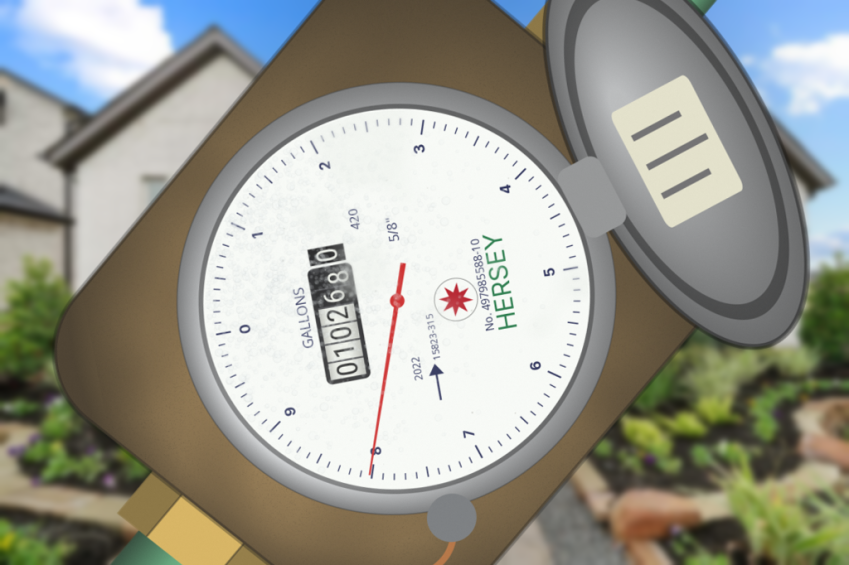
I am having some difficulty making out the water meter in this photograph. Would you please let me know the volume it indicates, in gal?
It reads 102678.0 gal
